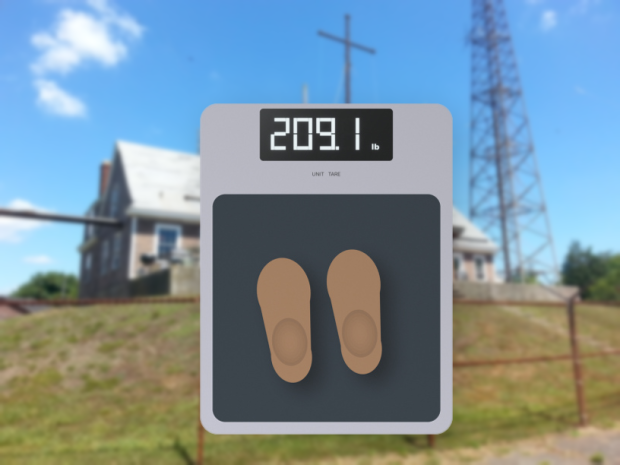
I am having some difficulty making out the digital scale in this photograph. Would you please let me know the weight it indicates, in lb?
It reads 209.1 lb
